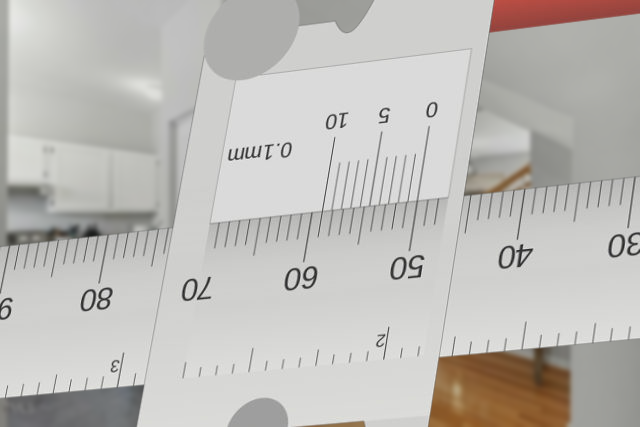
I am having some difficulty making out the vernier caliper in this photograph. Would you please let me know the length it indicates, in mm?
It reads 50.0 mm
